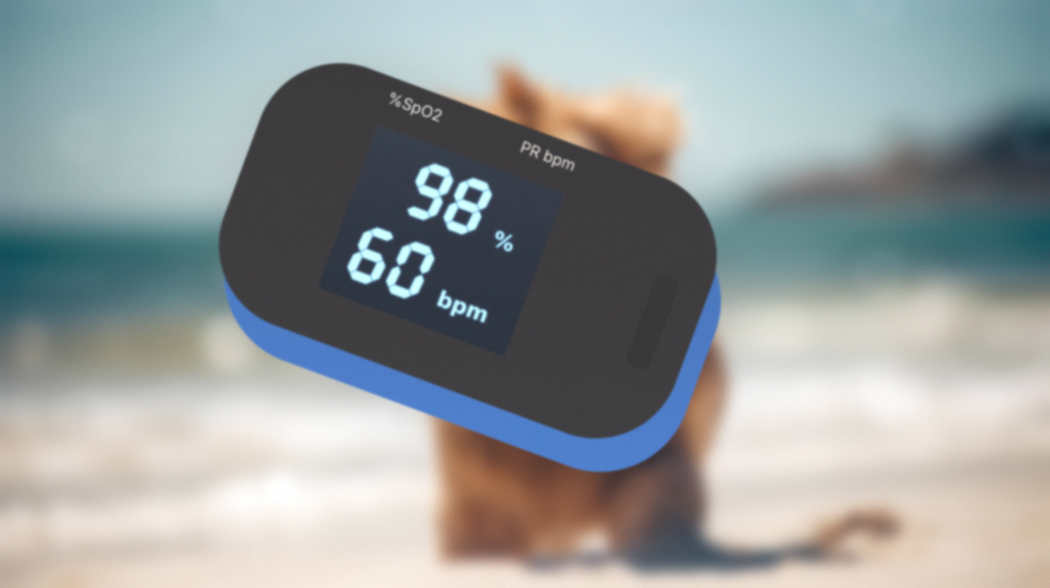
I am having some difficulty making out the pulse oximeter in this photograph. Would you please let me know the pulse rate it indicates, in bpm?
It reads 60 bpm
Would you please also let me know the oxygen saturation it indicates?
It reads 98 %
